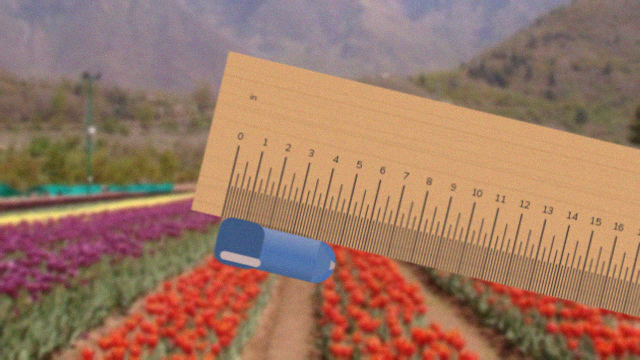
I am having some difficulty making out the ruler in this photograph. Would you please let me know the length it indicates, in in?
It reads 5 in
